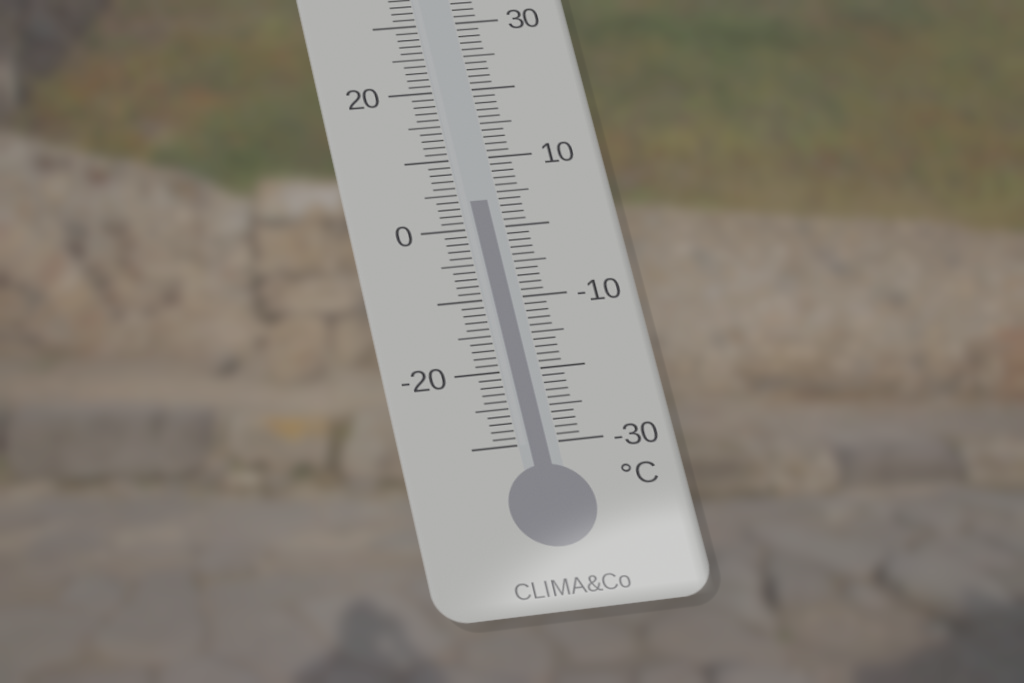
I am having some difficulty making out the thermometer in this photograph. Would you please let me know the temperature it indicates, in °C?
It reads 4 °C
